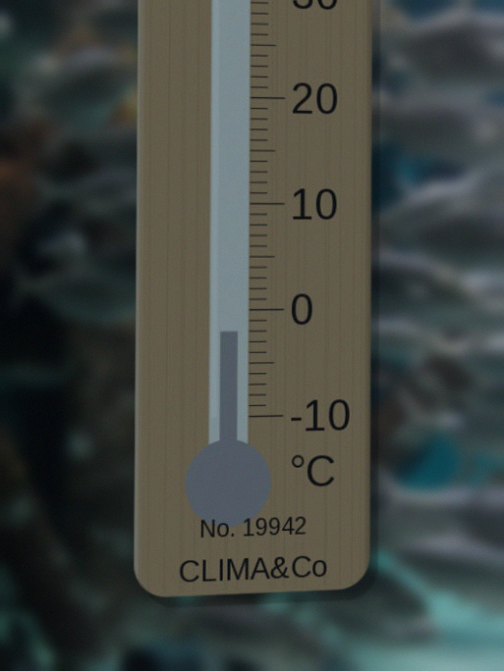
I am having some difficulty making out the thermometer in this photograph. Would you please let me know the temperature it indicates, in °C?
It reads -2 °C
